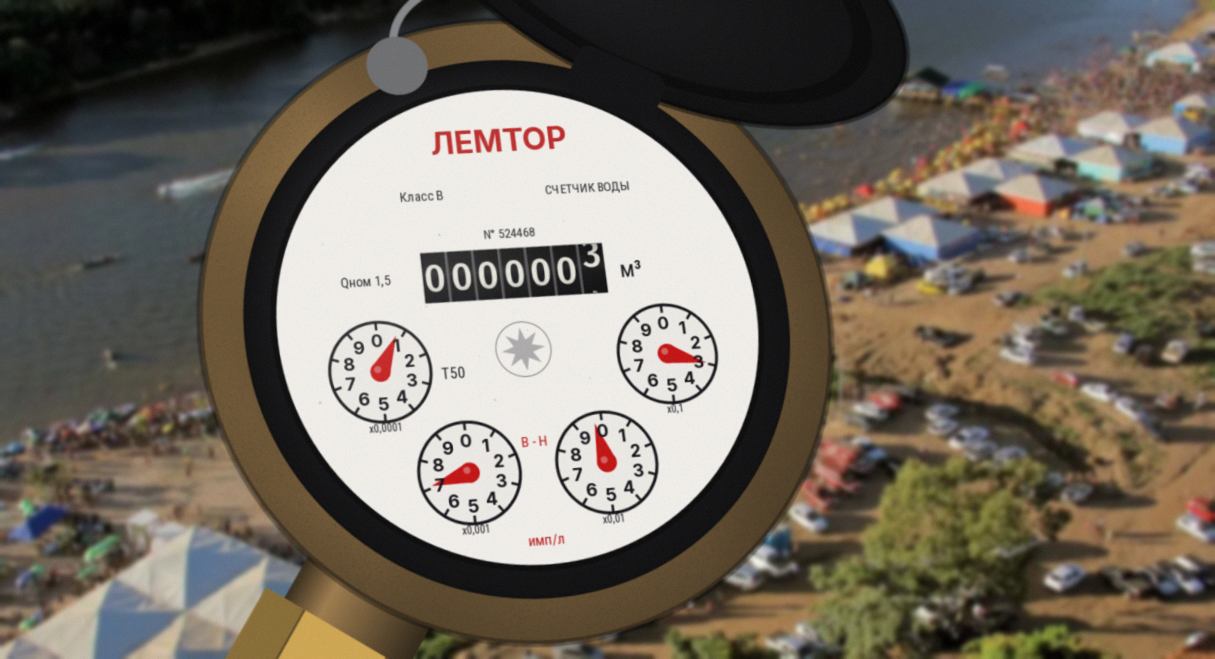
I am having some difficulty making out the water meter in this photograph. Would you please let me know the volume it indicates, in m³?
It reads 3.2970 m³
